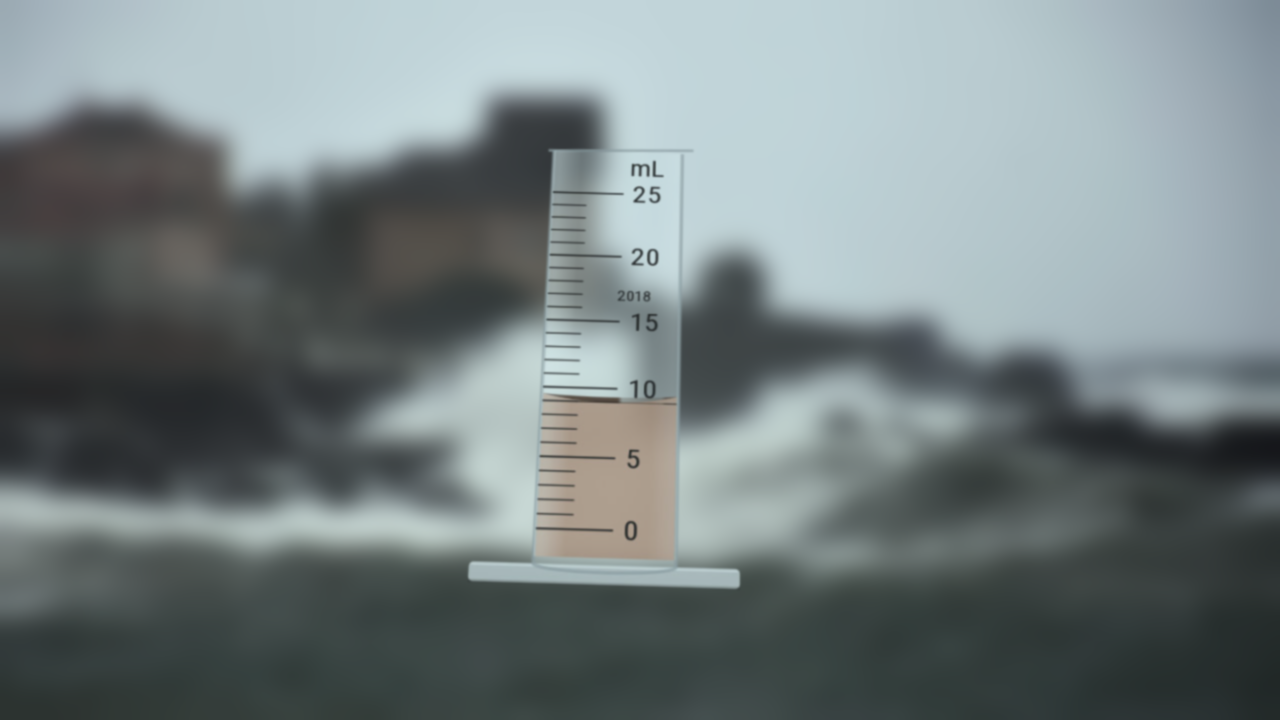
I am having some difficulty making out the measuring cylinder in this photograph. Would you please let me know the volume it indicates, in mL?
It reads 9 mL
